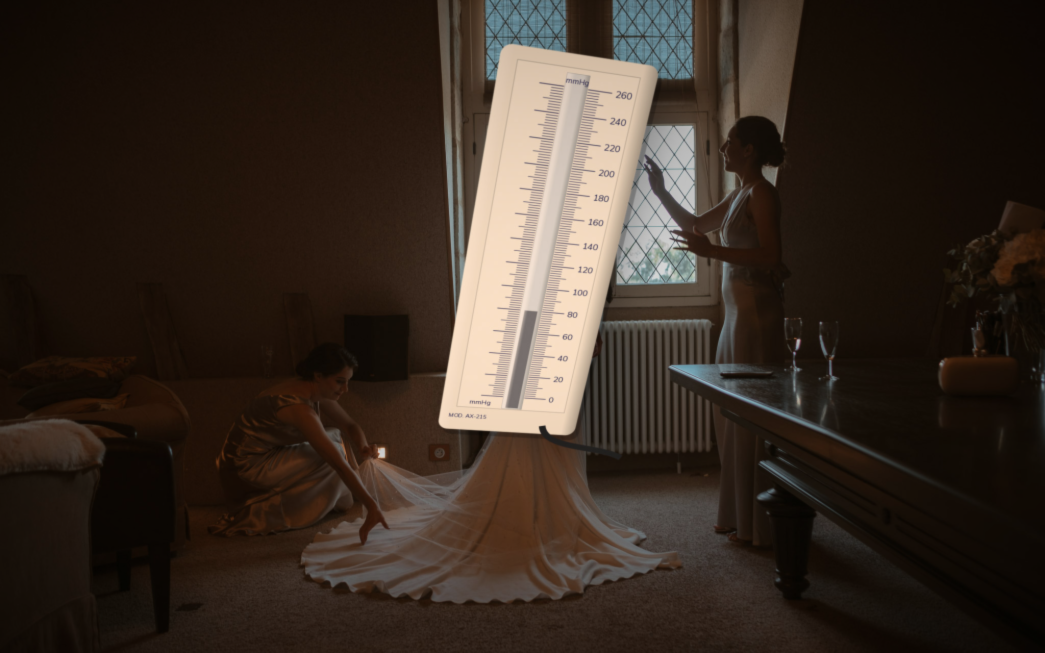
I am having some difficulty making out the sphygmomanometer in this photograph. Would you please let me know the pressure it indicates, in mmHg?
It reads 80 mmHg
